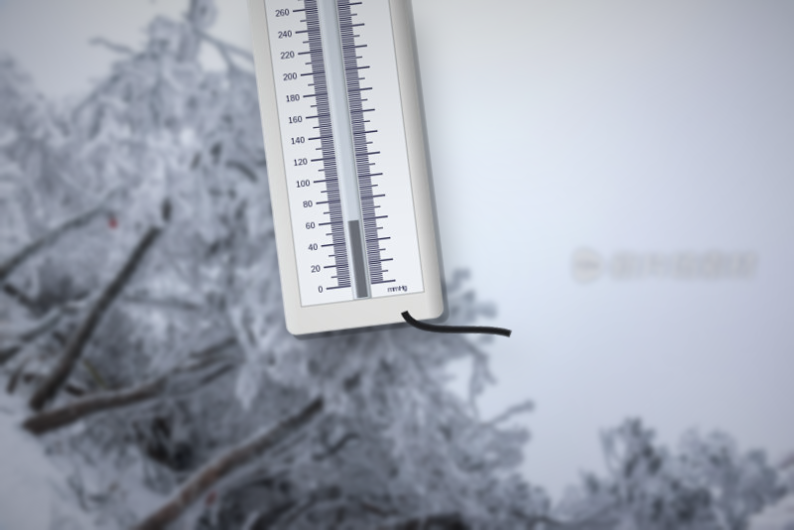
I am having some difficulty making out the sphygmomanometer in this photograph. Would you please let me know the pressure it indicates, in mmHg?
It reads 60 mmHg
